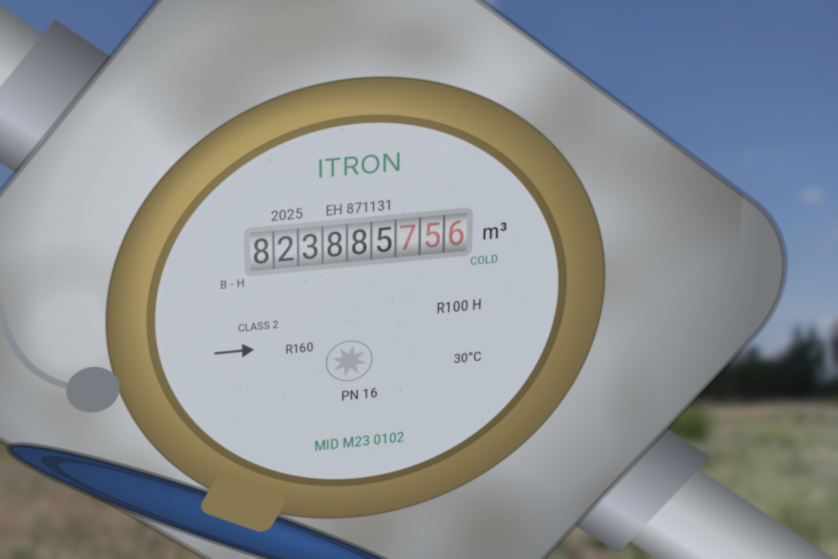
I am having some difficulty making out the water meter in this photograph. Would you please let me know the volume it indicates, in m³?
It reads 823885.756 m³
